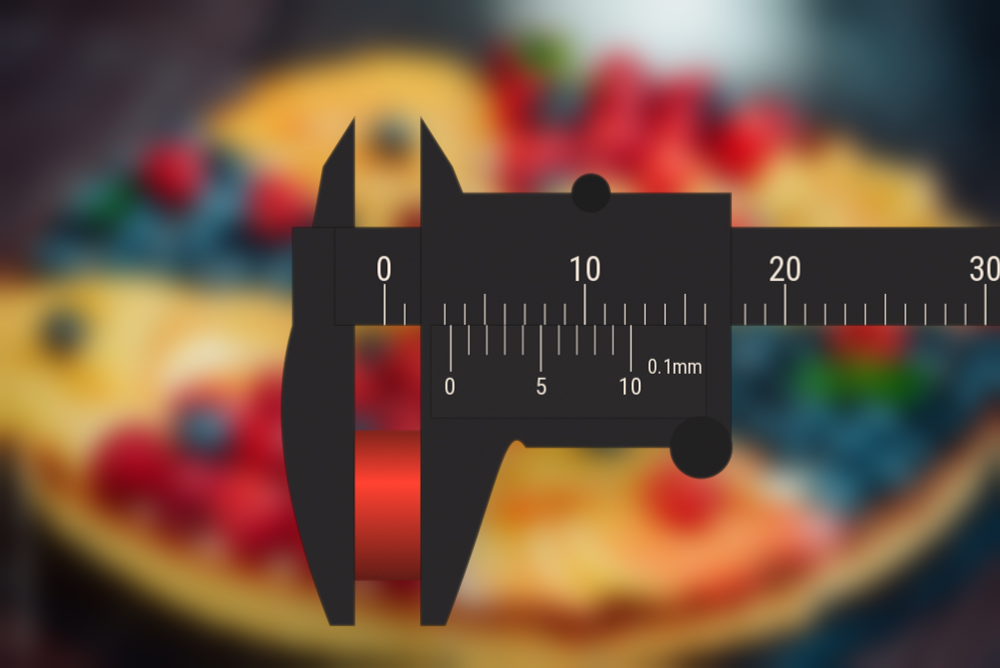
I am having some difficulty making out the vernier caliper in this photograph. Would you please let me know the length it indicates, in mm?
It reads 3.3 mm
